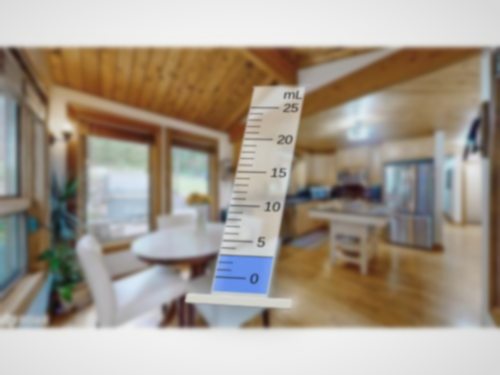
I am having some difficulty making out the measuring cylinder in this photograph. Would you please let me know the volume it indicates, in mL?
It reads 3 mL
